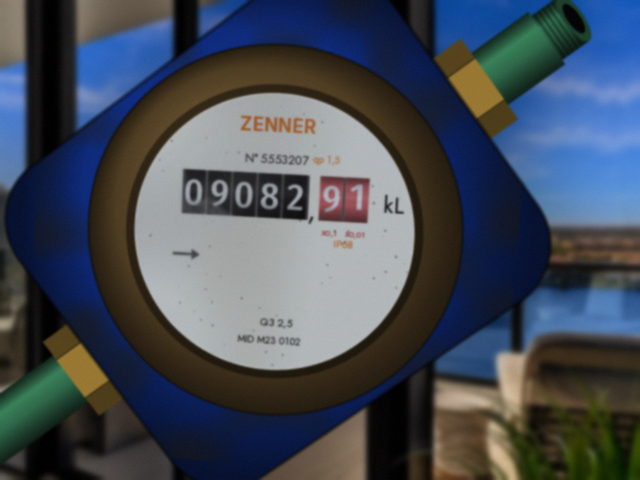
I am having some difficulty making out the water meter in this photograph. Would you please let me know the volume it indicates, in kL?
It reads 9082.91 kL
